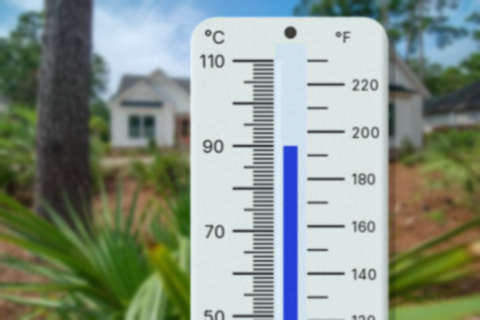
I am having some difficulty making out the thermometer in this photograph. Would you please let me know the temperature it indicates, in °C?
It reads 90 °C
